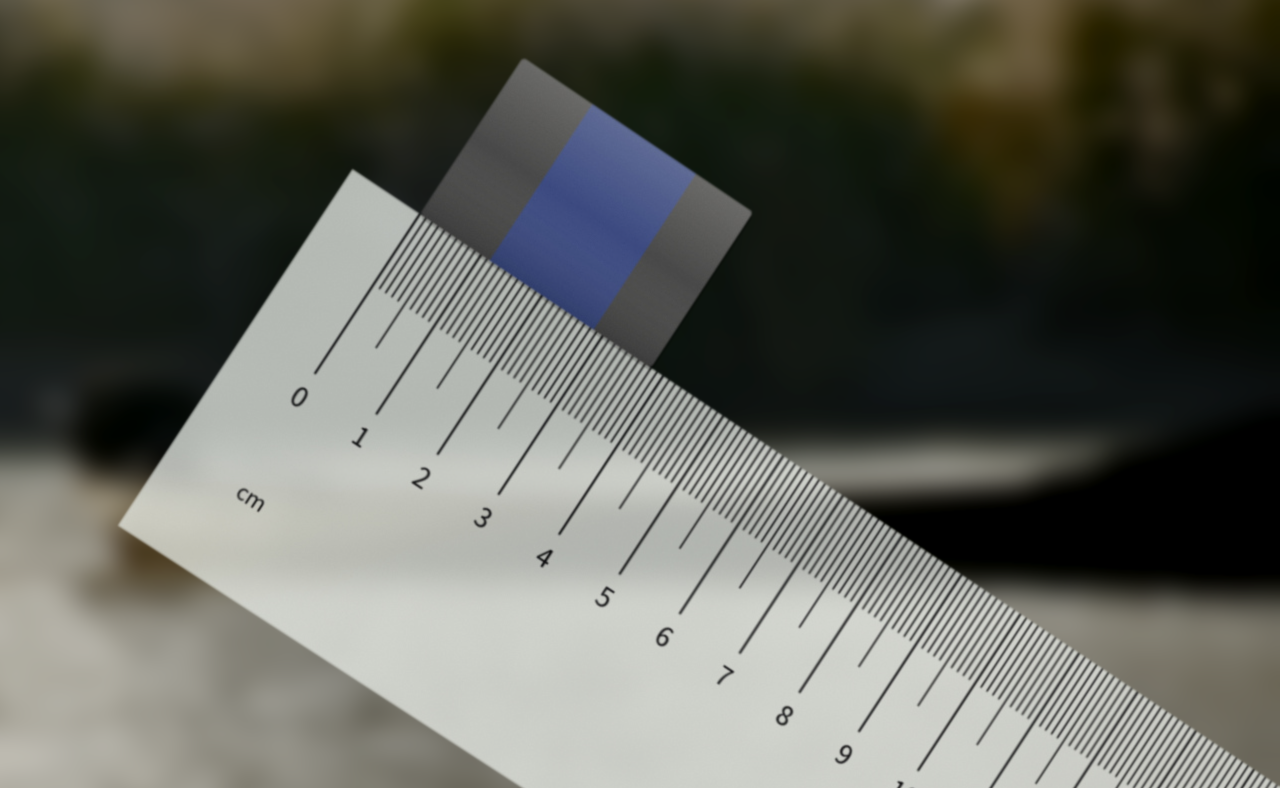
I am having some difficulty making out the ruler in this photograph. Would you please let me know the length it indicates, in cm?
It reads 3.8 cm
